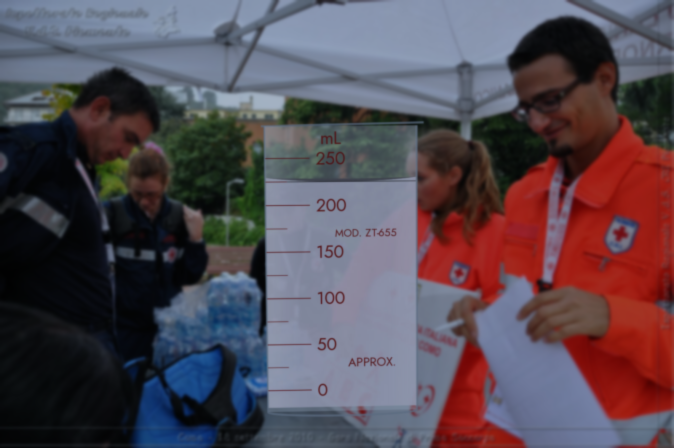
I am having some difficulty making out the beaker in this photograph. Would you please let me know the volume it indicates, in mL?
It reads 225 mL
